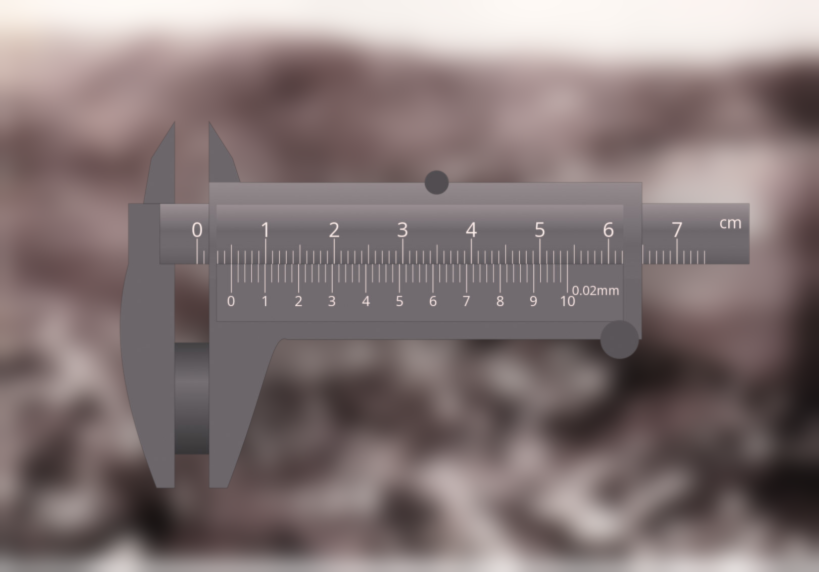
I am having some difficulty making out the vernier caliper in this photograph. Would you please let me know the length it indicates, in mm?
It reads 5.0 mm
